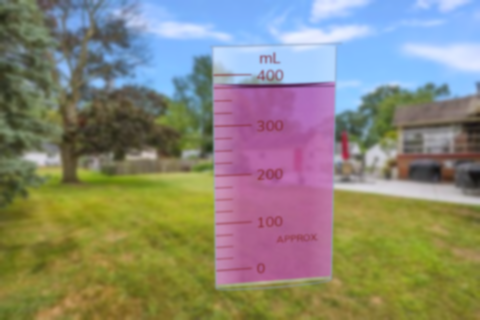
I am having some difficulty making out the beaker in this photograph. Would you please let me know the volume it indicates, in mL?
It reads 375 mL
